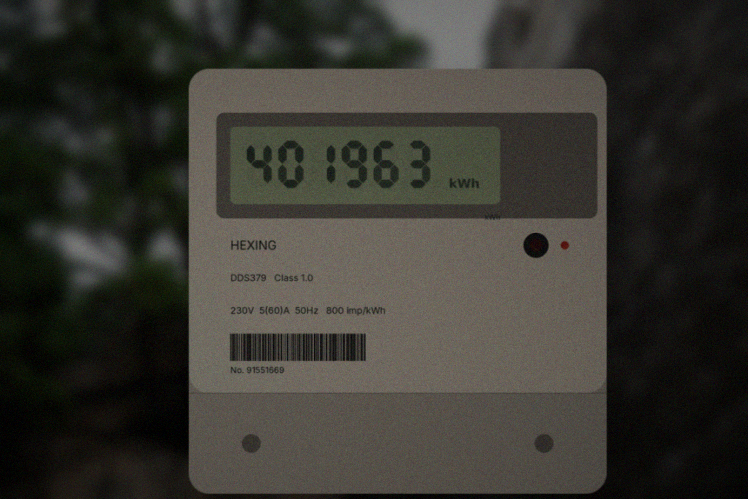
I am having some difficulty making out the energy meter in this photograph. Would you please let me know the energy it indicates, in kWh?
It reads 401963 kWh
